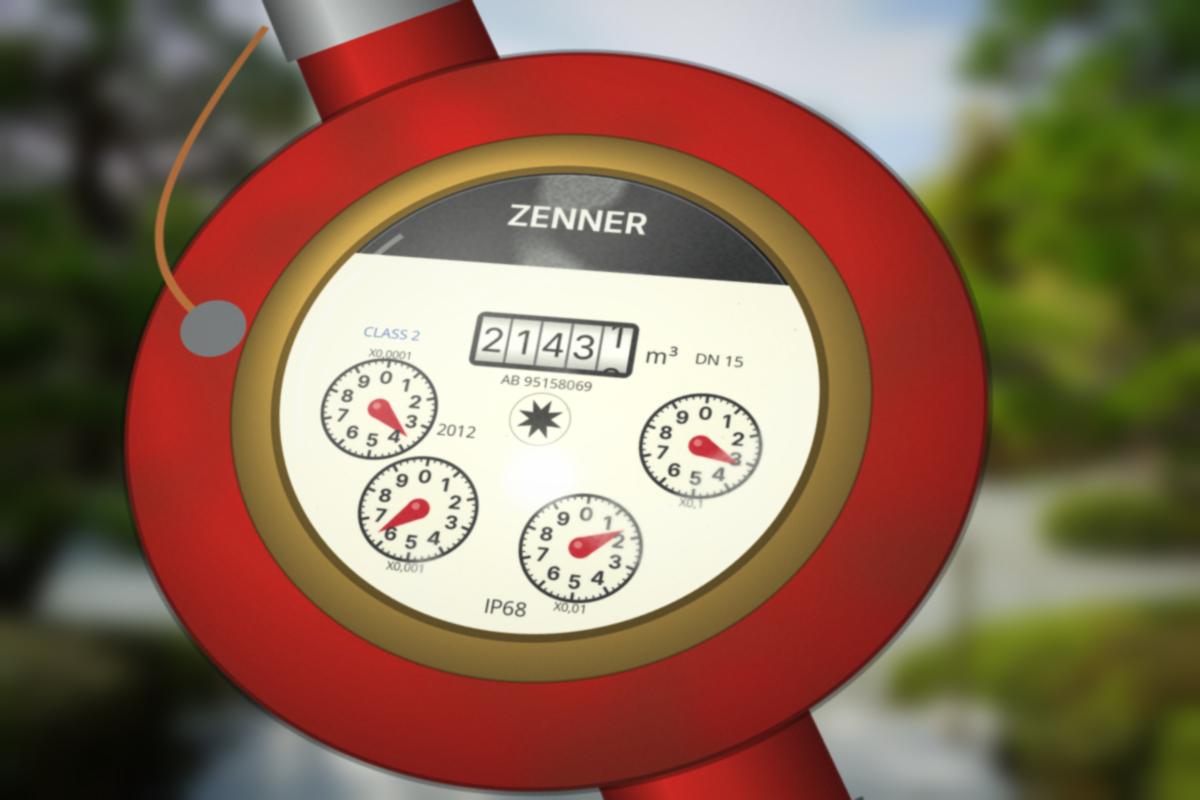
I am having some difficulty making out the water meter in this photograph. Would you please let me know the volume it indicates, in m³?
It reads 21431.3163 m³
